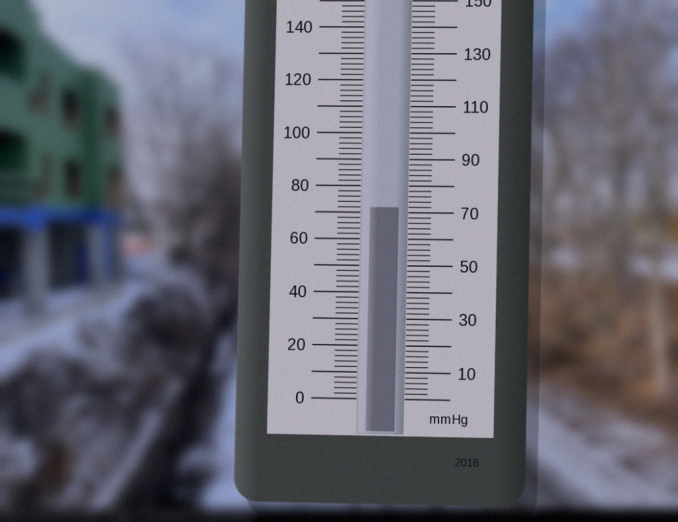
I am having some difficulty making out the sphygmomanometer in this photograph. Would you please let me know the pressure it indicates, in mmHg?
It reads 72 mmHg
